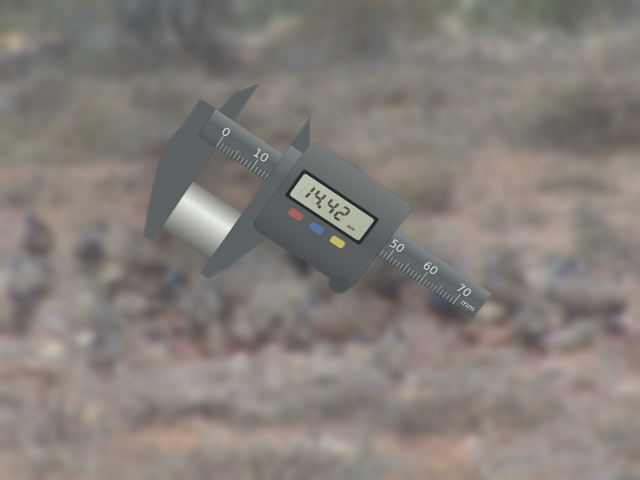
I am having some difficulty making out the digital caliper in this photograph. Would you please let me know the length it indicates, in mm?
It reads 14.42 mm
